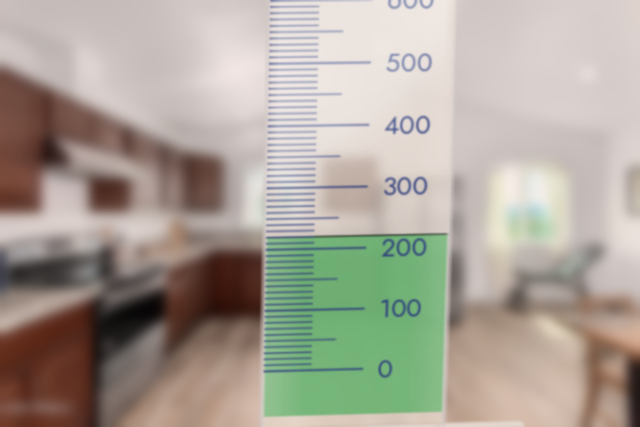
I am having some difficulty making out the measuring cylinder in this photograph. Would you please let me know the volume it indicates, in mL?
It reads 220 mL
